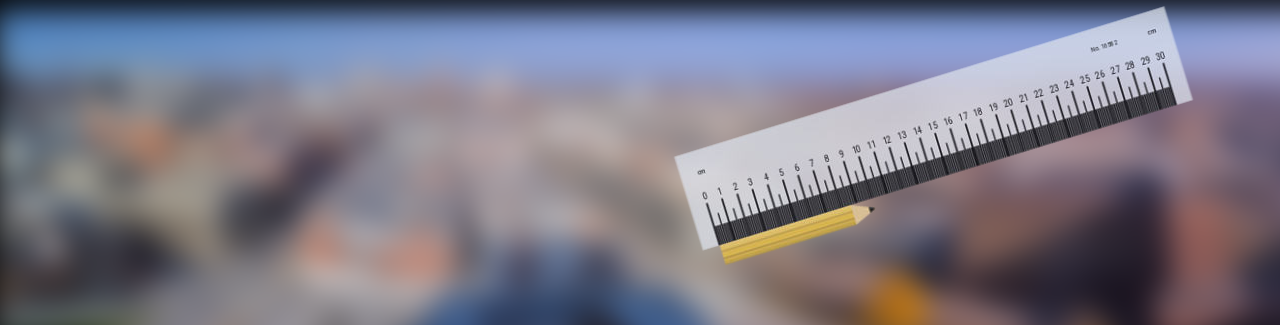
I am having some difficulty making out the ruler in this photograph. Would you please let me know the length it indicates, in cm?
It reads 10 cm
